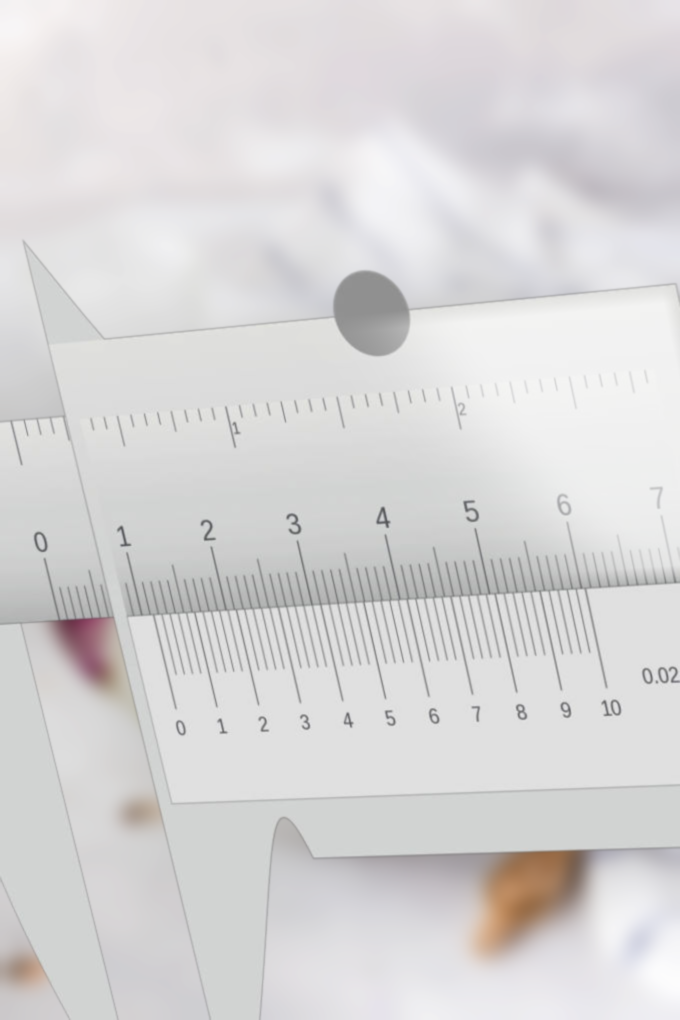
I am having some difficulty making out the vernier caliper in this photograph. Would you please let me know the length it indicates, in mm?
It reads 11.4 mm
